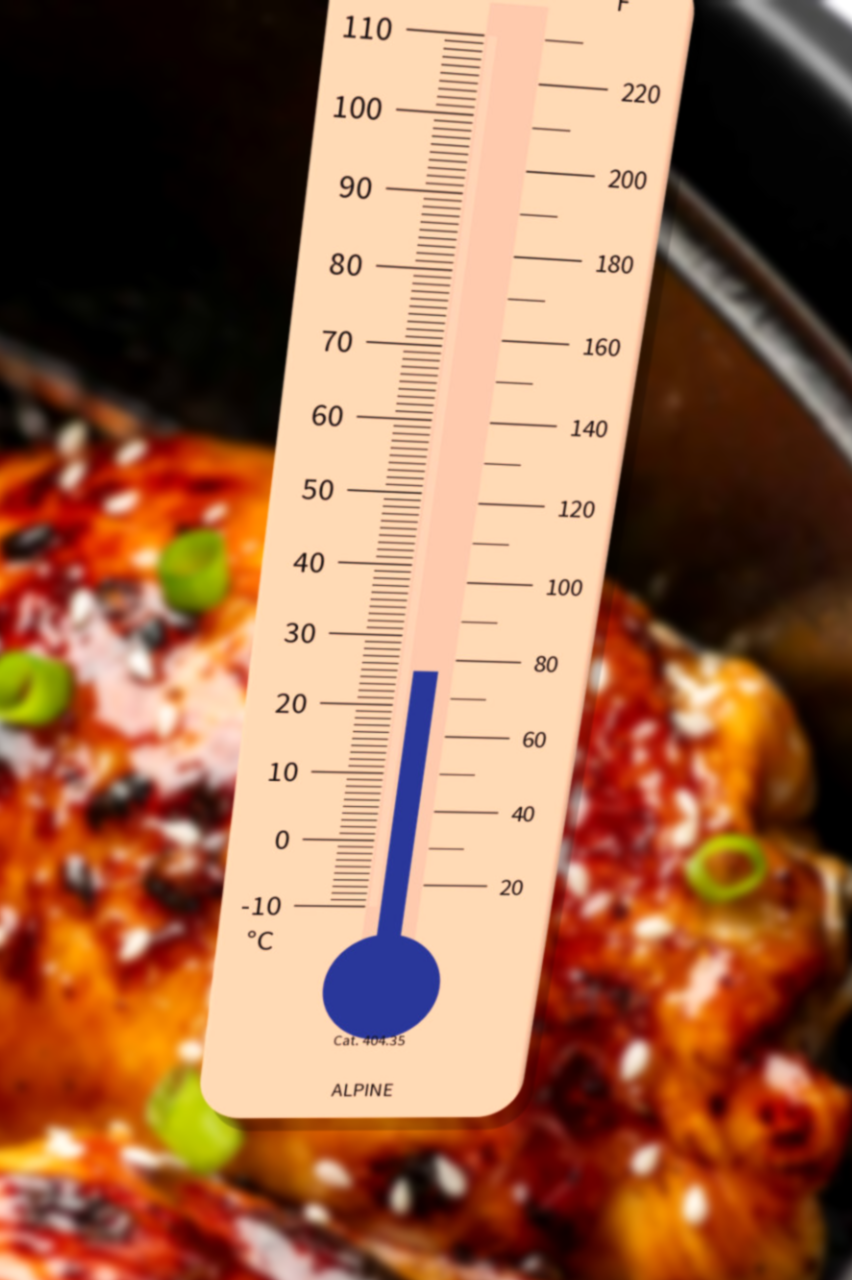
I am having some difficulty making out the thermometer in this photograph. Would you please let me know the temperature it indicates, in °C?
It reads 25 °C
